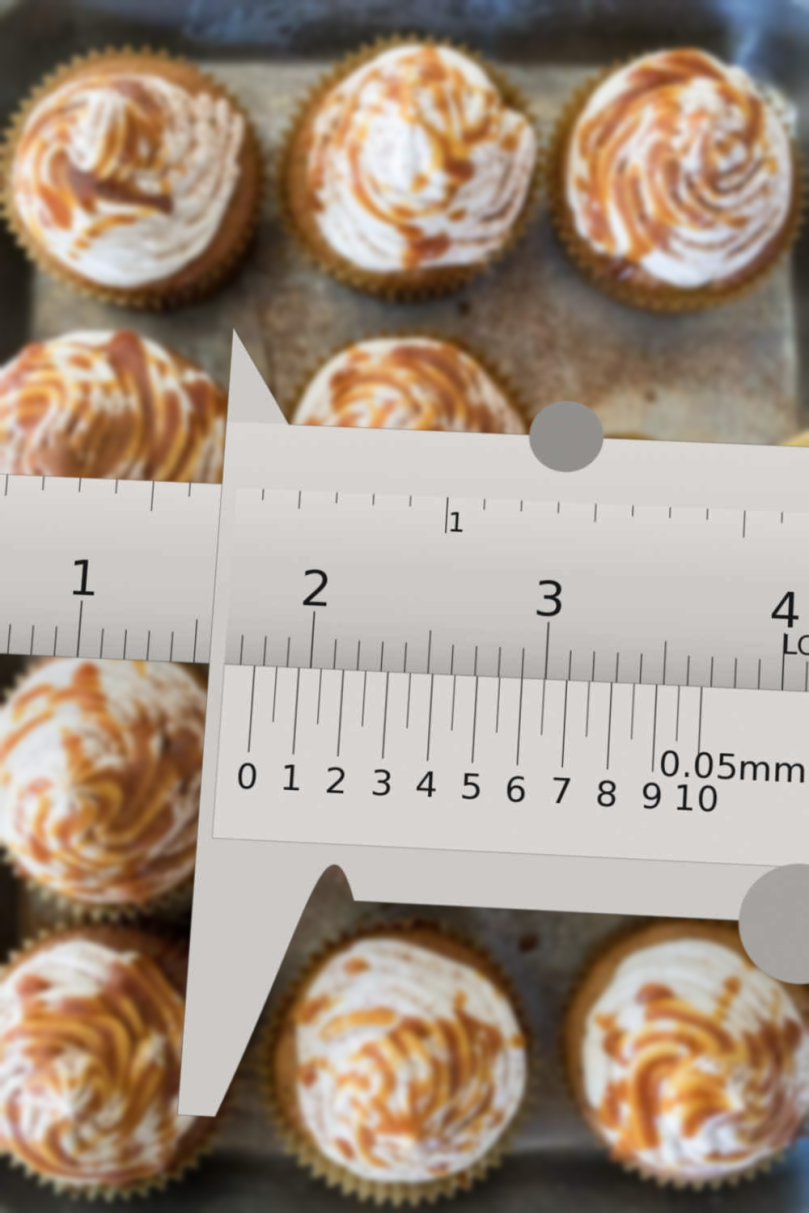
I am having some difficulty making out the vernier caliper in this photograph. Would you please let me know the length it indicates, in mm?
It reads 17.6 mm
